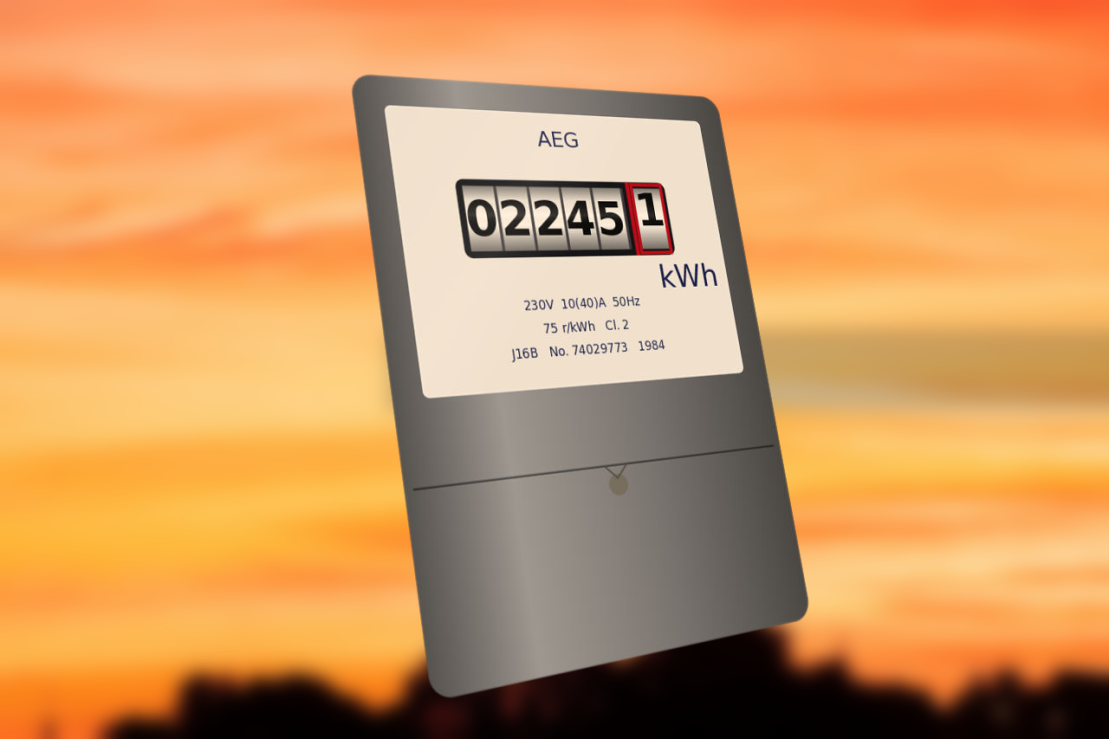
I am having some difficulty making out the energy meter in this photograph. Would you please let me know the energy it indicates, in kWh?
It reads 2245.1 kWh
